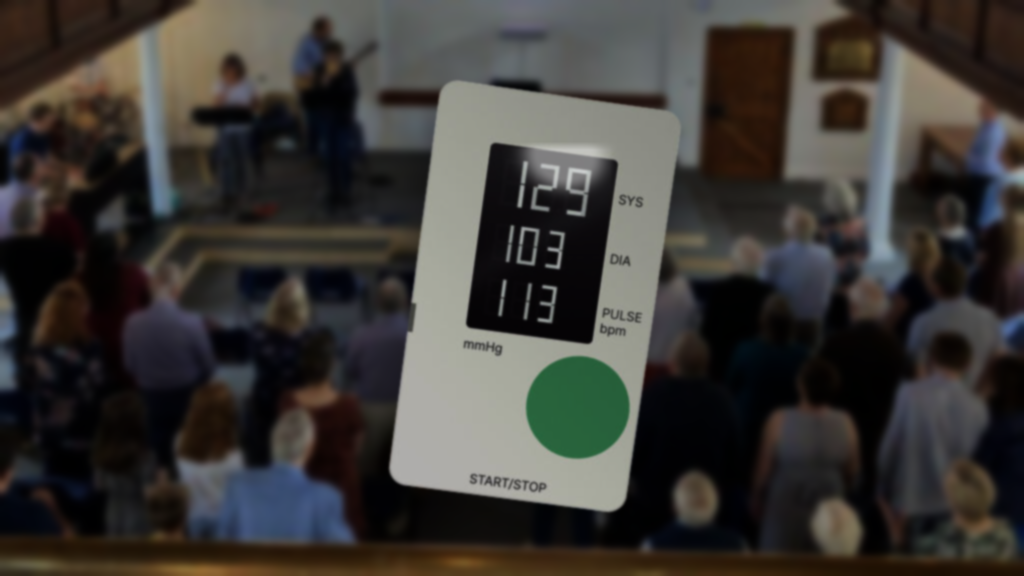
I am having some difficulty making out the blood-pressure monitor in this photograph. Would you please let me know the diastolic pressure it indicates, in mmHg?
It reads 103 mmHg
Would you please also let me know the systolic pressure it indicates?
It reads 129 mmHg
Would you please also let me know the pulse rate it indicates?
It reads 113 bpm
